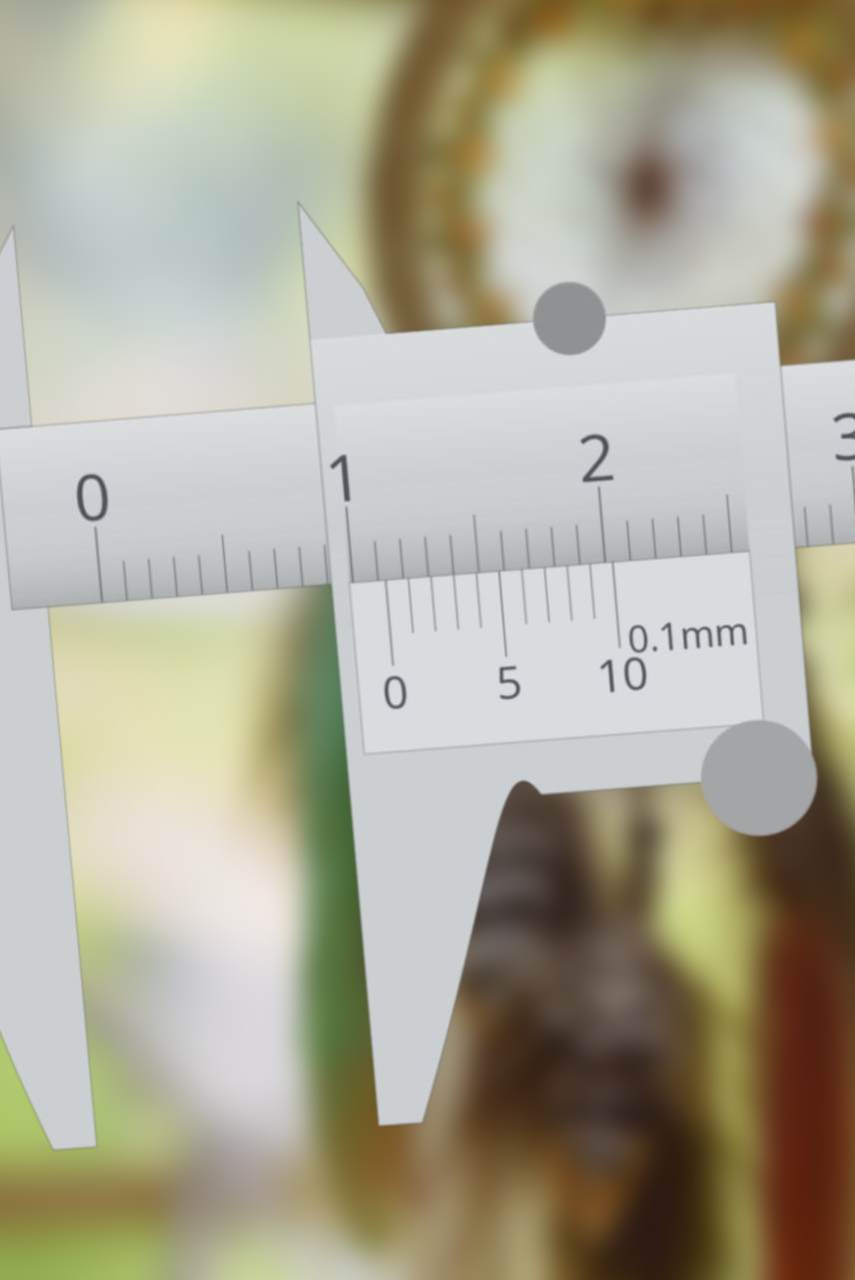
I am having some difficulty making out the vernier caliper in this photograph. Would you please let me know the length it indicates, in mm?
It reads 11.3 mm
